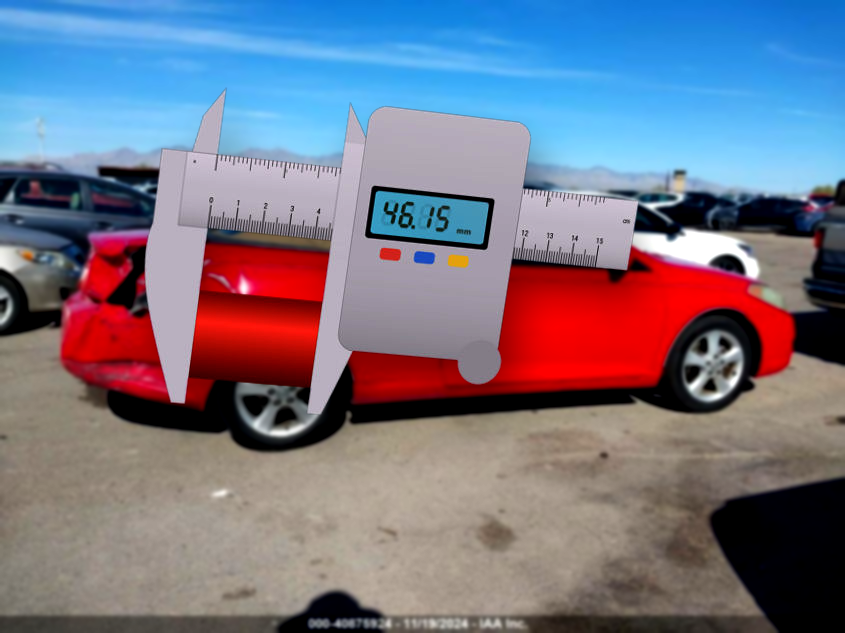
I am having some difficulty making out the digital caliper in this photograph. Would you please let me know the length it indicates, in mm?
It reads 46.15 mm
